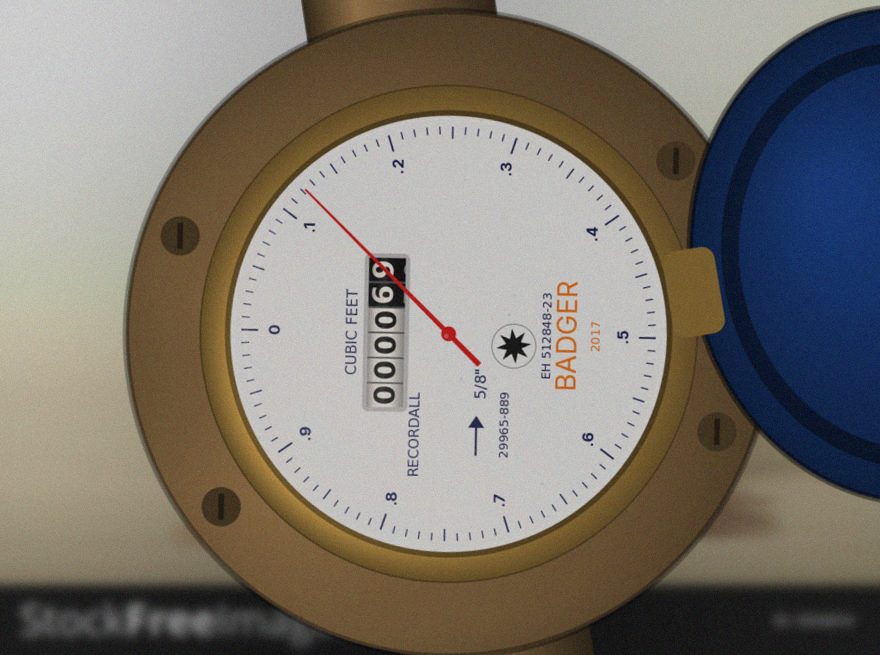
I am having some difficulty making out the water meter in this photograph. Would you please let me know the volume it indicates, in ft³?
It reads 69.12 ft³
